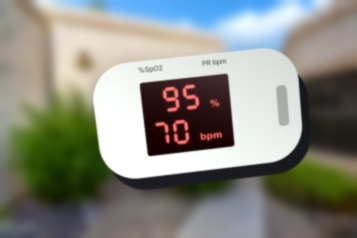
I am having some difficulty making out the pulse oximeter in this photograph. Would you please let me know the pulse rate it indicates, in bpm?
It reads 70 bpm
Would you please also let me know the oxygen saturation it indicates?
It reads 95 %
